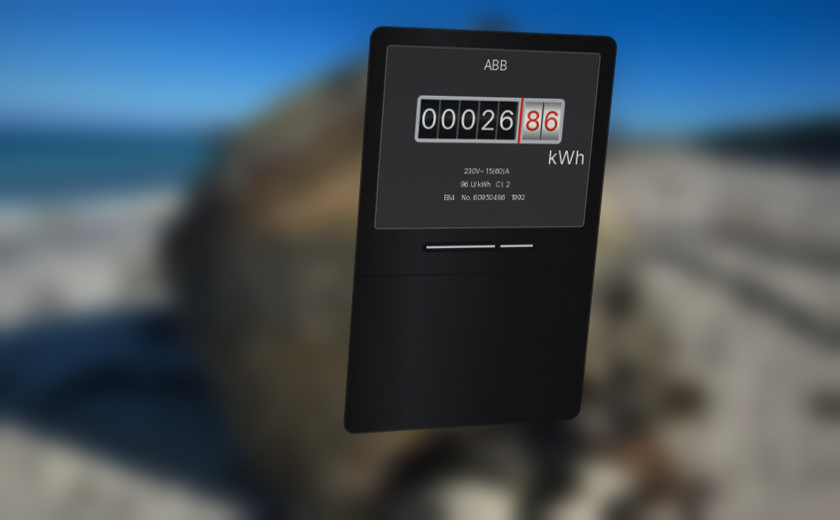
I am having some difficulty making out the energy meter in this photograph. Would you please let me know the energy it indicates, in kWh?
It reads 26.86 kWh
